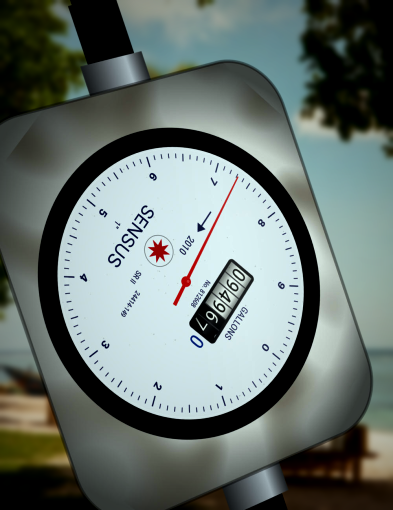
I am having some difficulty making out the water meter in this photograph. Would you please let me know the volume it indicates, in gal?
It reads 949667.3 gal
